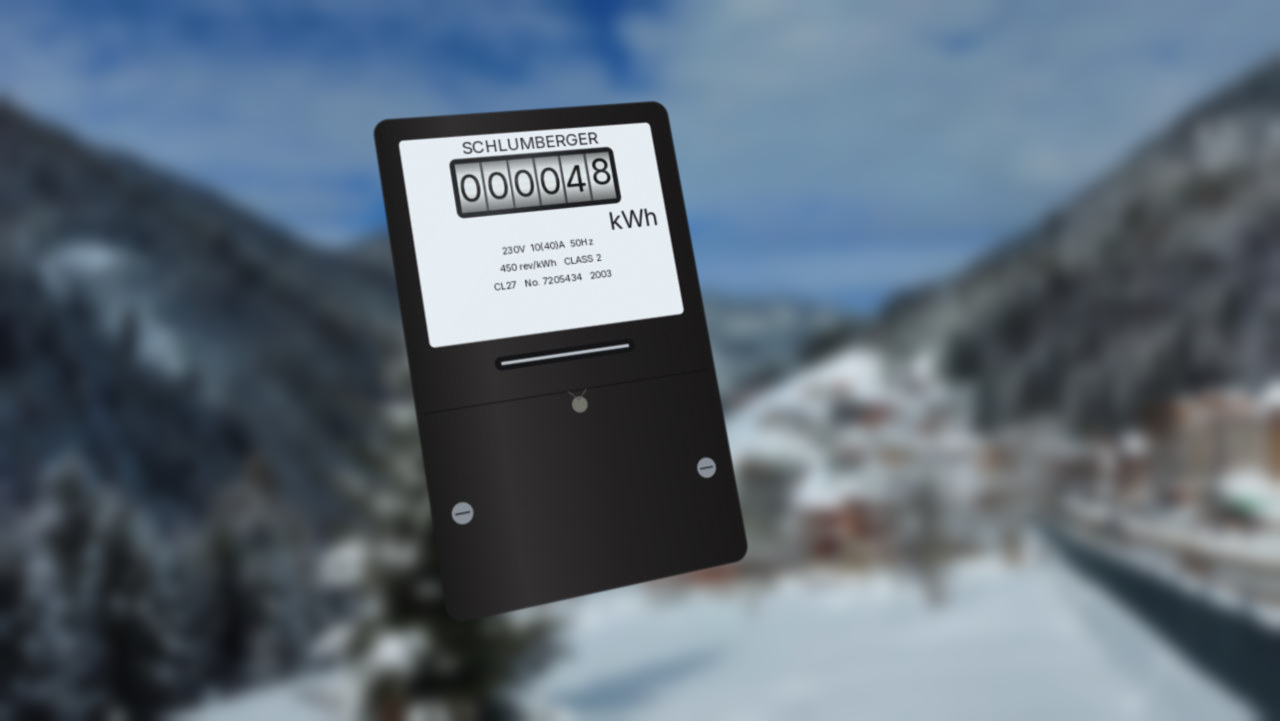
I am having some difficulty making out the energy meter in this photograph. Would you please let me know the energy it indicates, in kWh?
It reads 48 kWh
